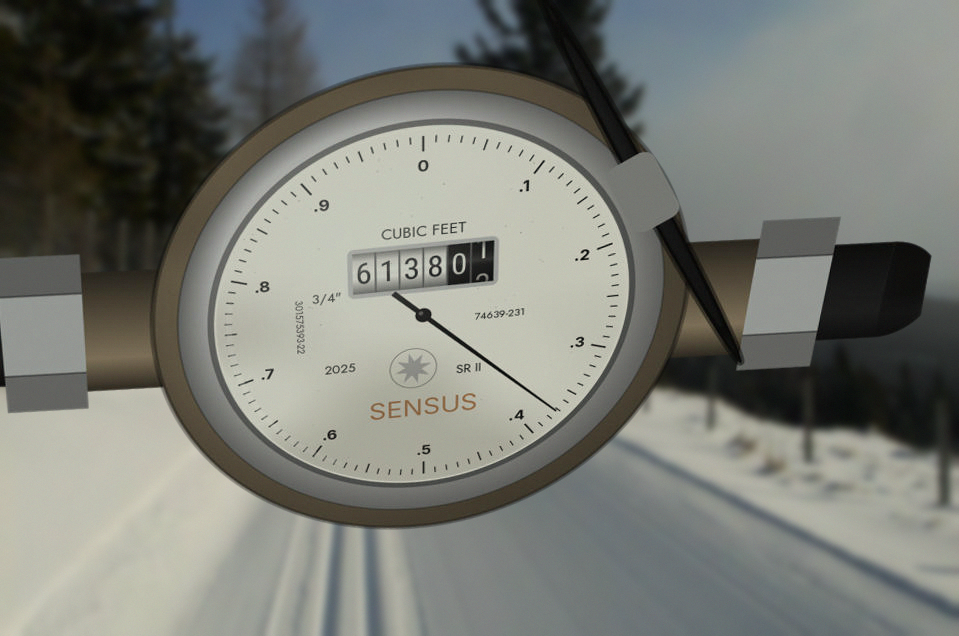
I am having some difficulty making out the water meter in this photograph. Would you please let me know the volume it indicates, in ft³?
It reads 613801.37 ft³
